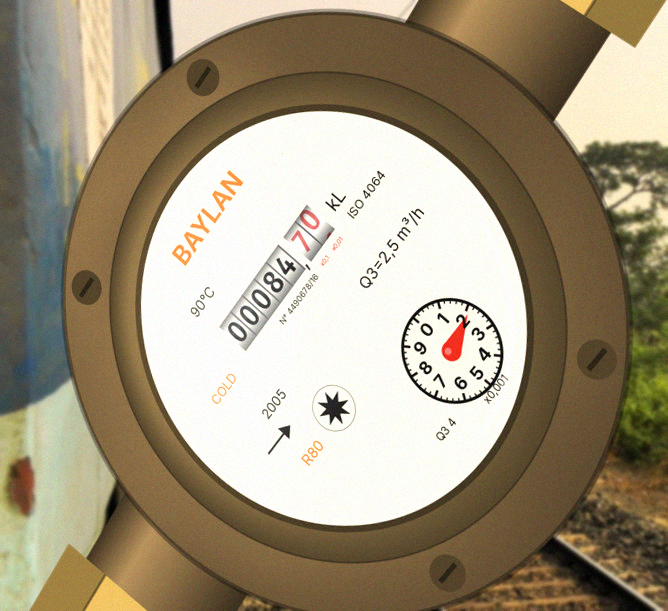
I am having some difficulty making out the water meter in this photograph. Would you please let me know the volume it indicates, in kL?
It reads 84.702 kL
